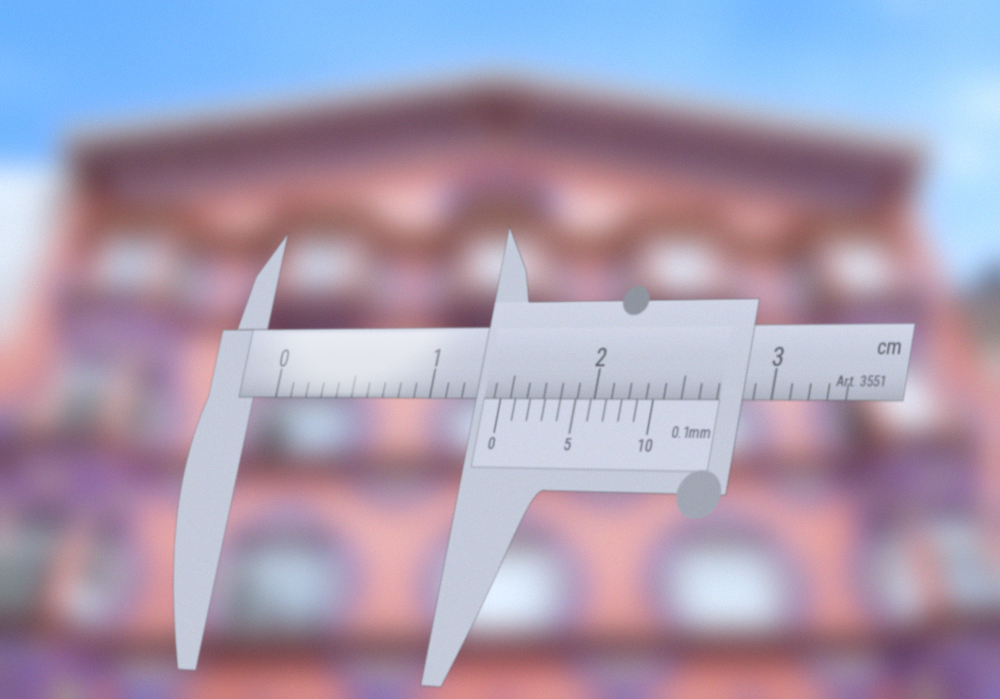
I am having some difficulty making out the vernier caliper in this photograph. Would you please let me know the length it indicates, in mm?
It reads 14.4 mm
